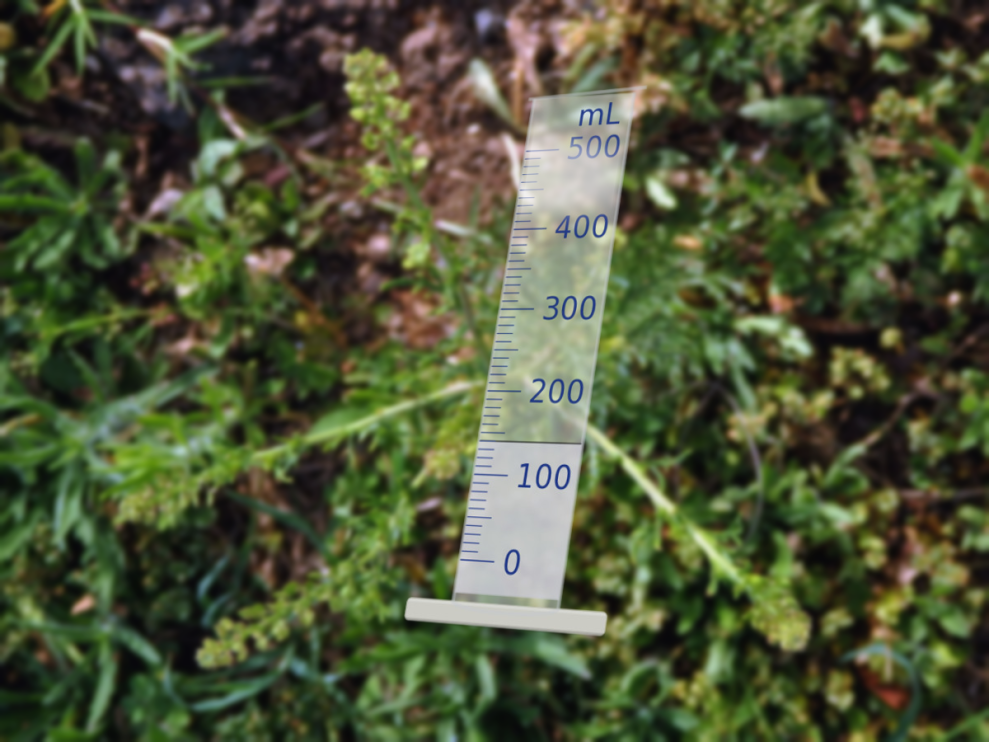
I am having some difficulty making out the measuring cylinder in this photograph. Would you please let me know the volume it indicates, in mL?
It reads 140 mL
